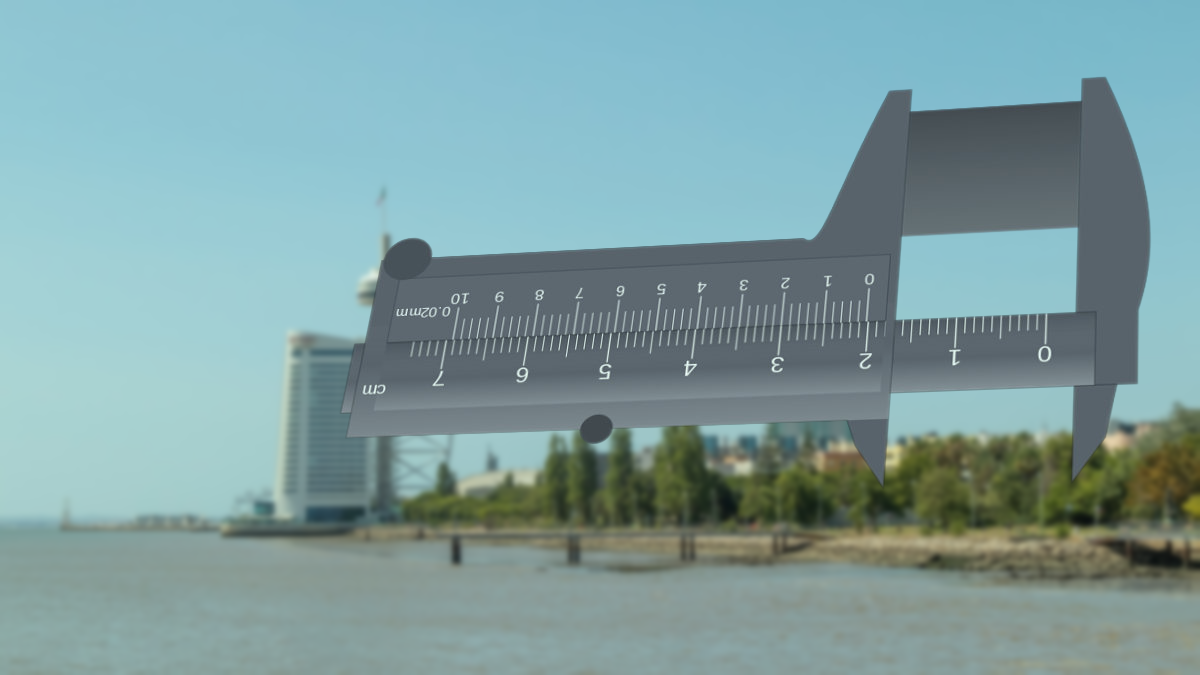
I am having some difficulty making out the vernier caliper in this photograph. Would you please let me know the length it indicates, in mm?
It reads 20.2 mm
